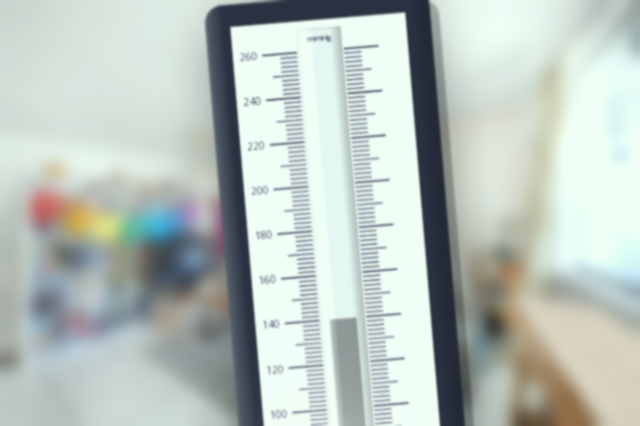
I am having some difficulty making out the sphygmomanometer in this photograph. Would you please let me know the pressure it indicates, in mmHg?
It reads 140 mmHg
